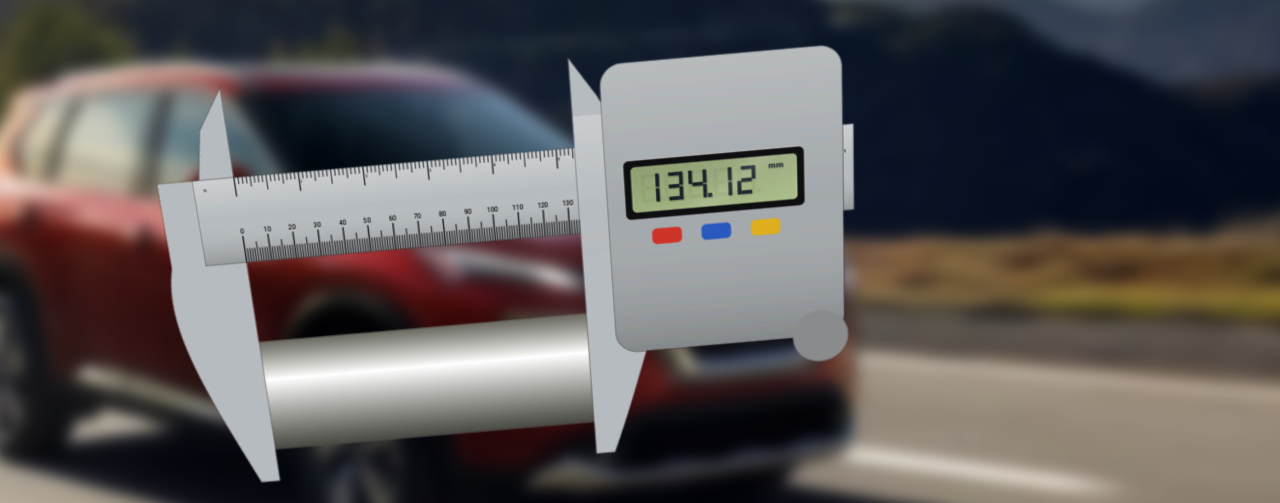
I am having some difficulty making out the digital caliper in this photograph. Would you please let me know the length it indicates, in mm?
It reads 134.12 mm
